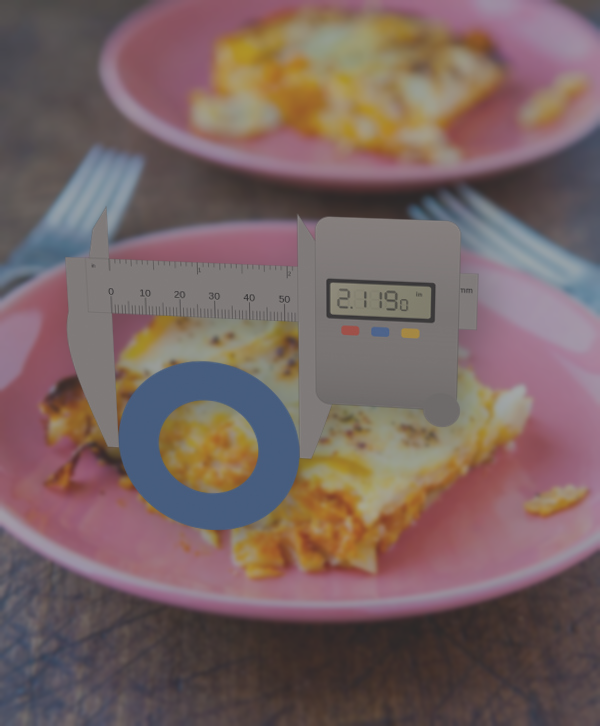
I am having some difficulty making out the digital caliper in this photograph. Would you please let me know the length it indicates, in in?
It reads 2.1190 in
